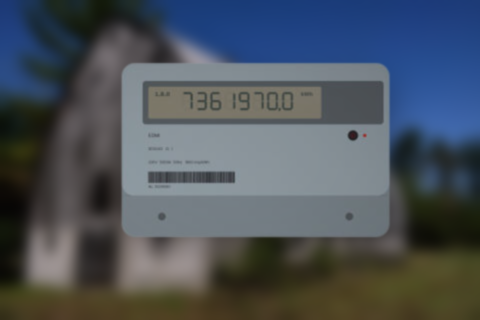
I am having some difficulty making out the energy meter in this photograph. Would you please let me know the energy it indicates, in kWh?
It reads 7361970.0 kWh
